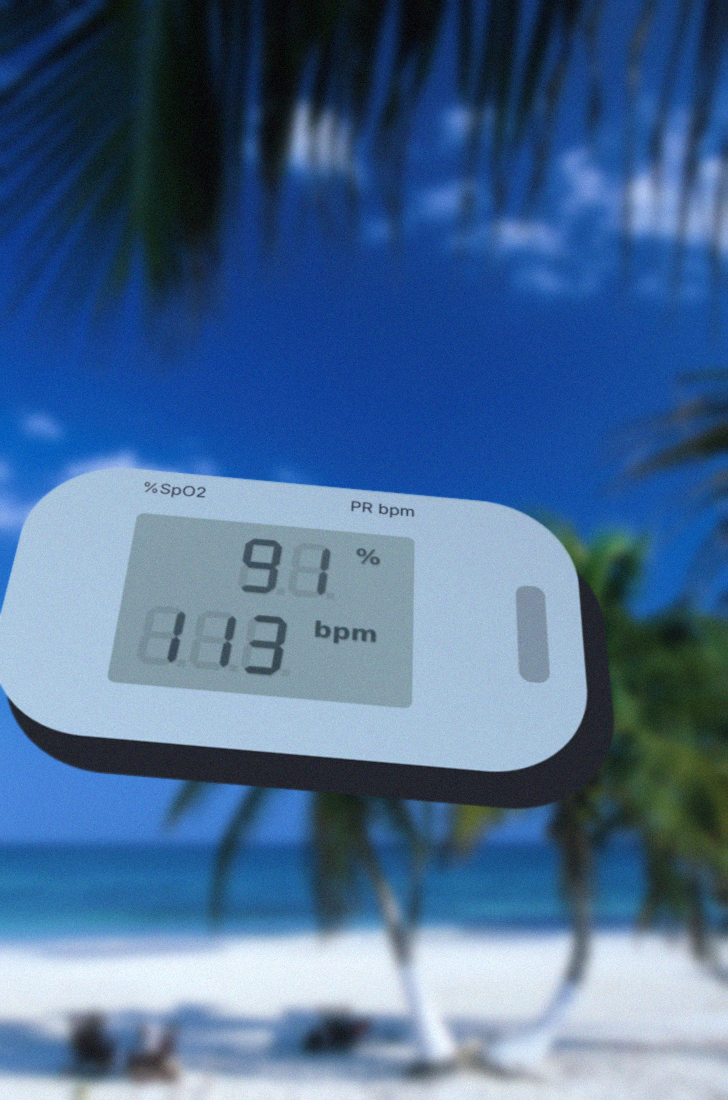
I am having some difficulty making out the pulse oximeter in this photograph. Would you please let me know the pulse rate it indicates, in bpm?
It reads 113 bpm
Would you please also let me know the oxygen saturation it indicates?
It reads 91 %
